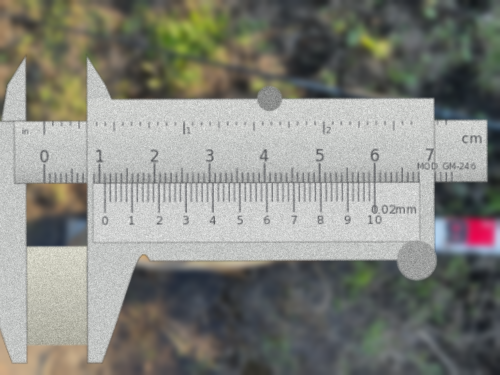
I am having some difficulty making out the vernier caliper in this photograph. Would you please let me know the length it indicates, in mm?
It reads 11.0 mm
